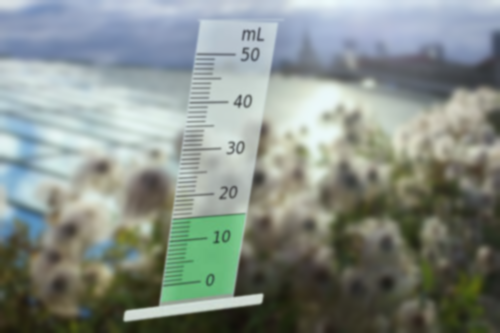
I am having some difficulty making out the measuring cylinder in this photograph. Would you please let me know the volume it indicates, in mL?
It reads 15 mL
